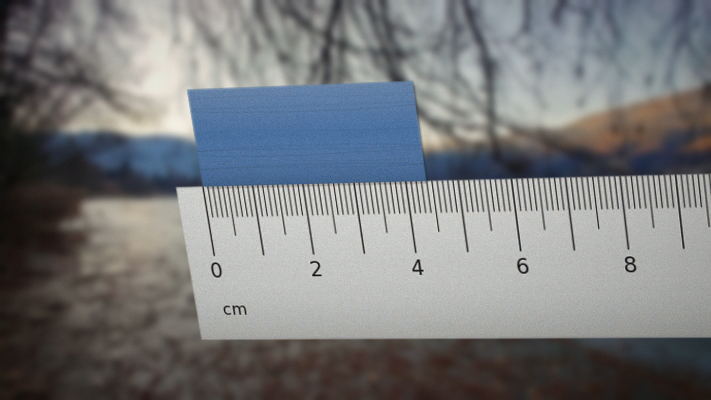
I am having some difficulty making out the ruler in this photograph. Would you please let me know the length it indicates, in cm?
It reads 4.4 cm
